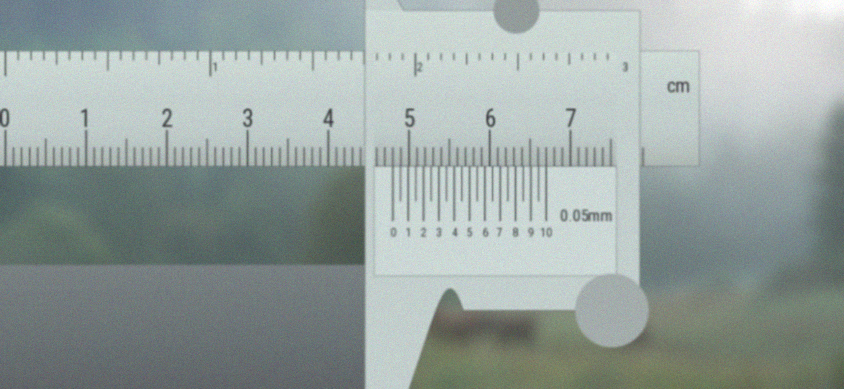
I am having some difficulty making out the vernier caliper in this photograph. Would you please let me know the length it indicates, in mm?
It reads 48.0 mm
